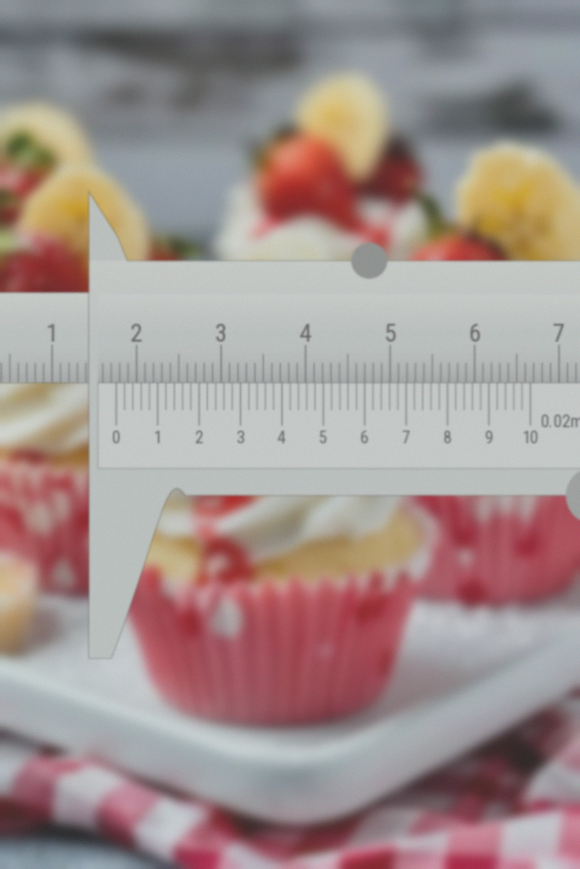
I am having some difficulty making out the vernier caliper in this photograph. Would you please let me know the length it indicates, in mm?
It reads 17.6 mm
